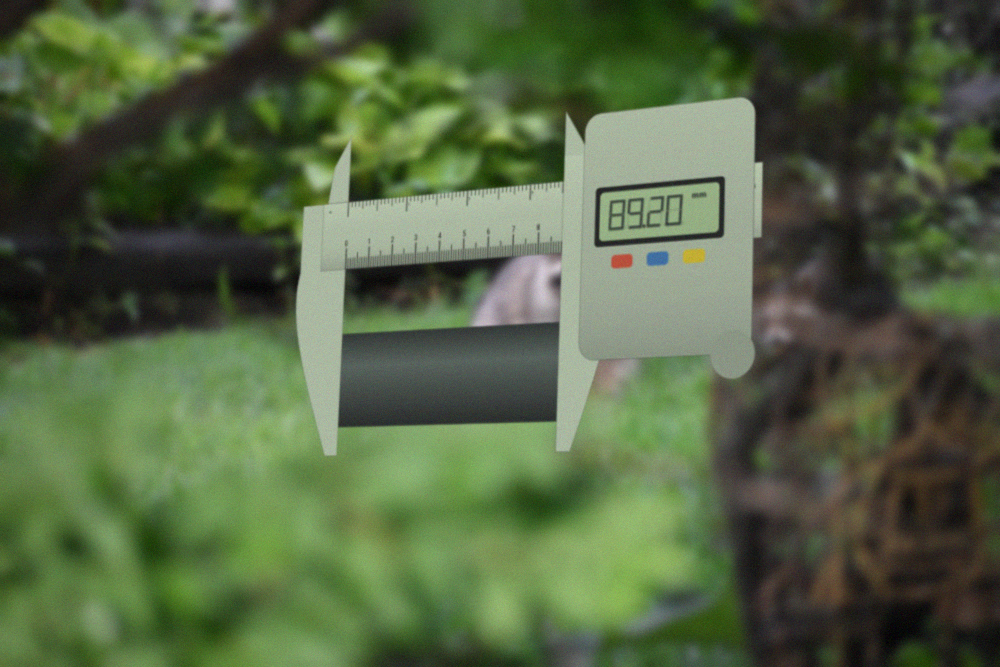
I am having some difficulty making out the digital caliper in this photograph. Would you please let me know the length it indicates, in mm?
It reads 89.20 mm
